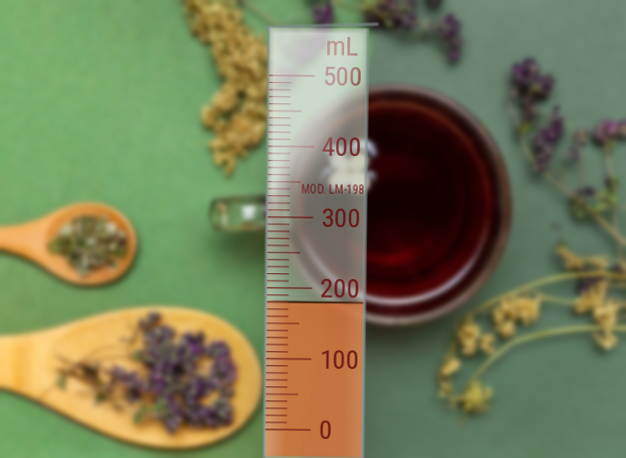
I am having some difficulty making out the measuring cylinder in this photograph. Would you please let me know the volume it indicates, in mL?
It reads 180 mL
